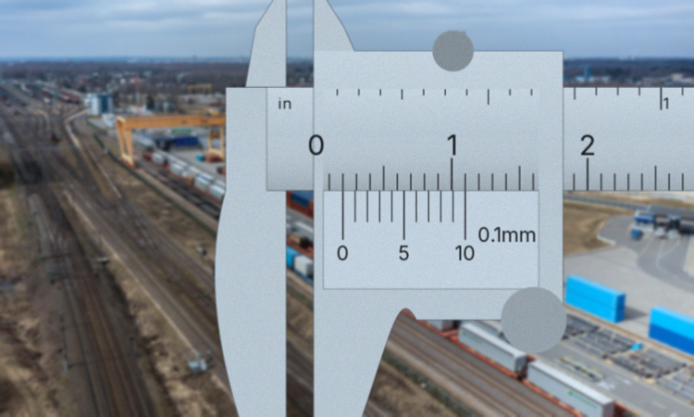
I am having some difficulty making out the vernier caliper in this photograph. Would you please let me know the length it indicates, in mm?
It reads 2.0 mm
